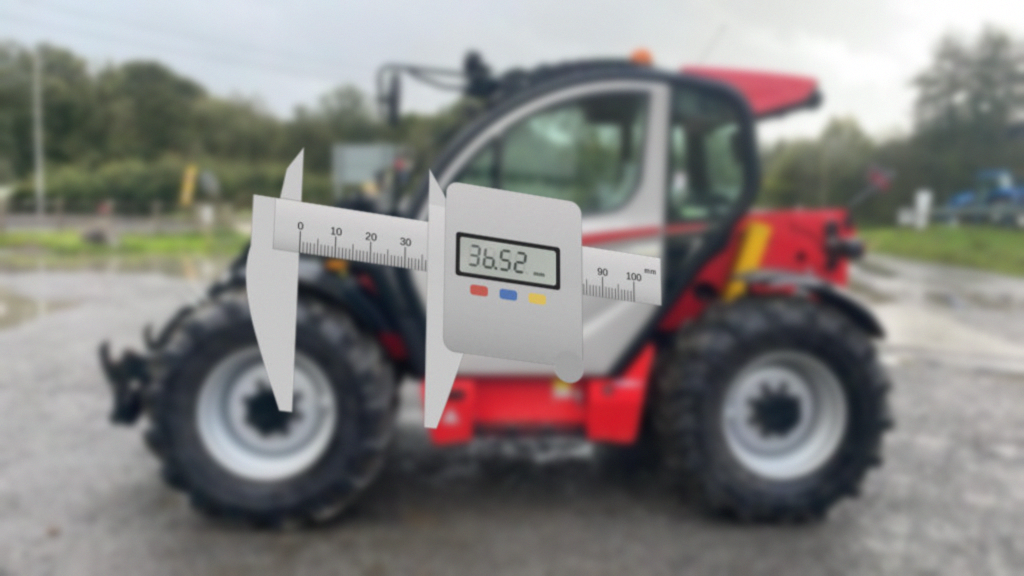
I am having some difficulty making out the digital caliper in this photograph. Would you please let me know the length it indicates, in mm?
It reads 36.52 mm
